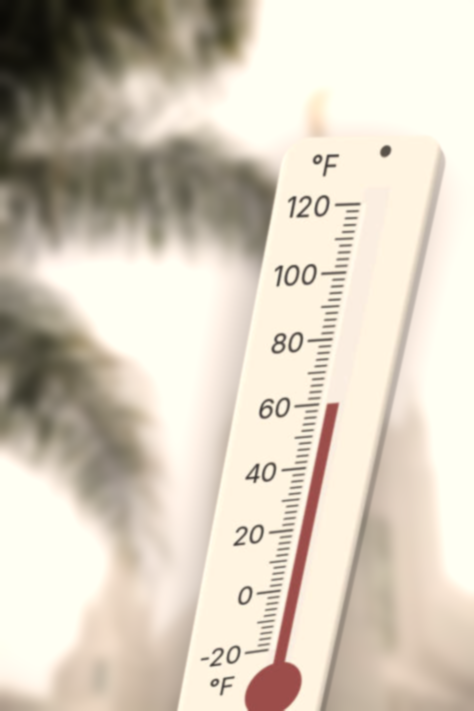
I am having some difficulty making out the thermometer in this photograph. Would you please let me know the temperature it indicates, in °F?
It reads 60 °F
